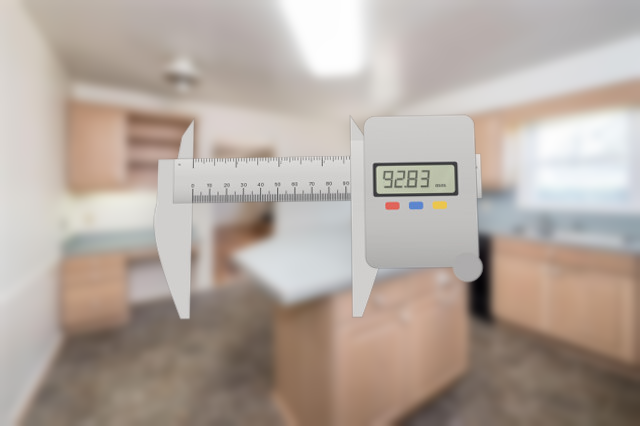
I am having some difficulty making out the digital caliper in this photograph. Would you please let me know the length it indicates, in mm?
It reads 92.83 mm
